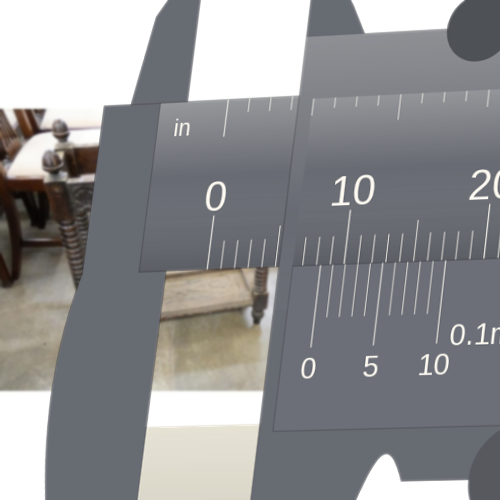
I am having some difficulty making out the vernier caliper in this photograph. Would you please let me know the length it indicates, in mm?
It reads 8.3 mm
